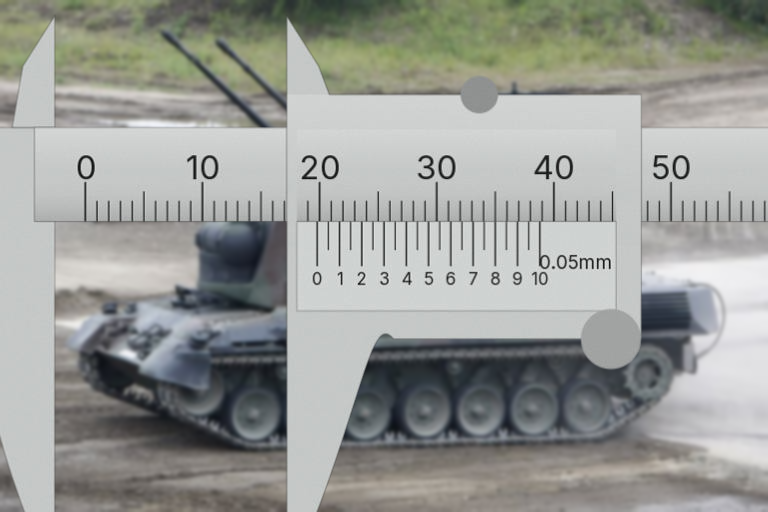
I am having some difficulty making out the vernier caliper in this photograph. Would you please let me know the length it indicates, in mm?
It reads 19.8 mm
